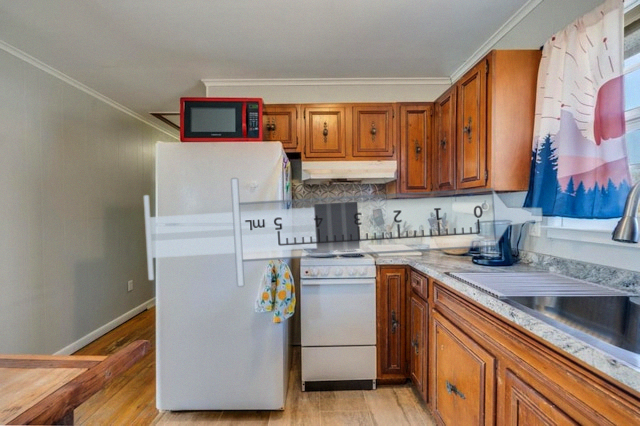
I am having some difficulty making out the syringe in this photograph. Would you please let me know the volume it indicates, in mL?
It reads 3 mL
